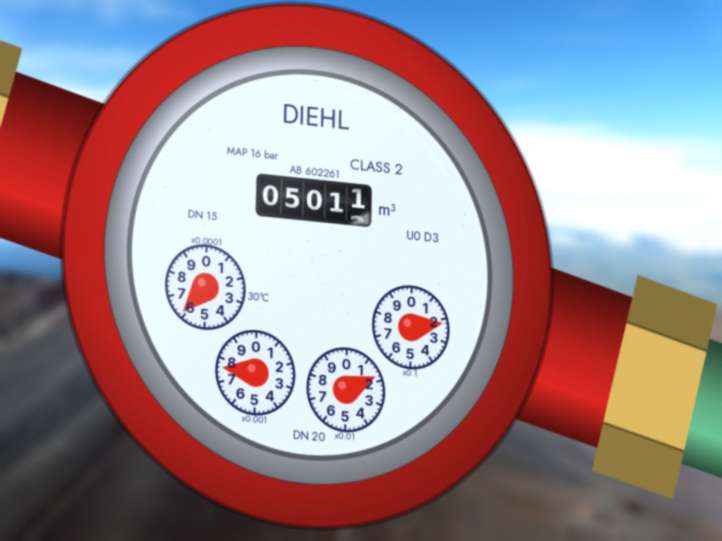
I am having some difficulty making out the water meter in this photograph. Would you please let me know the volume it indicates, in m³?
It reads 5011.2176 m³
